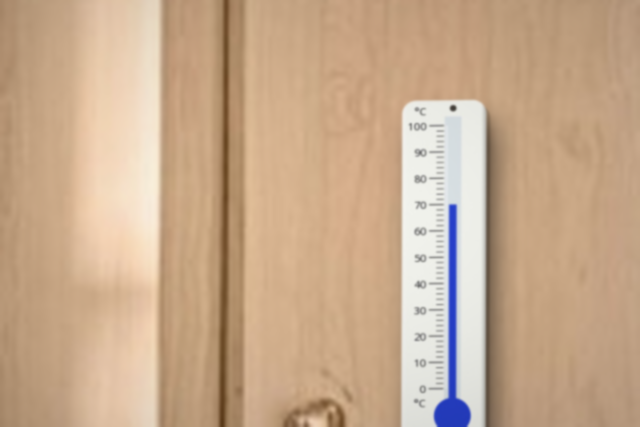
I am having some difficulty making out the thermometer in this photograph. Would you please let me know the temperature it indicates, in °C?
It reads 70 °C
